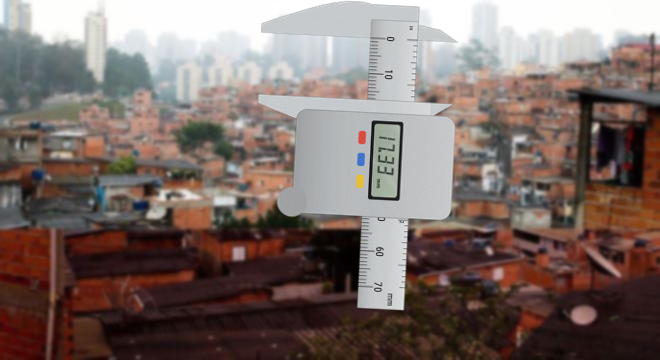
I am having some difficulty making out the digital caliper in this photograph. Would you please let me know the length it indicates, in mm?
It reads 17.33 mm
